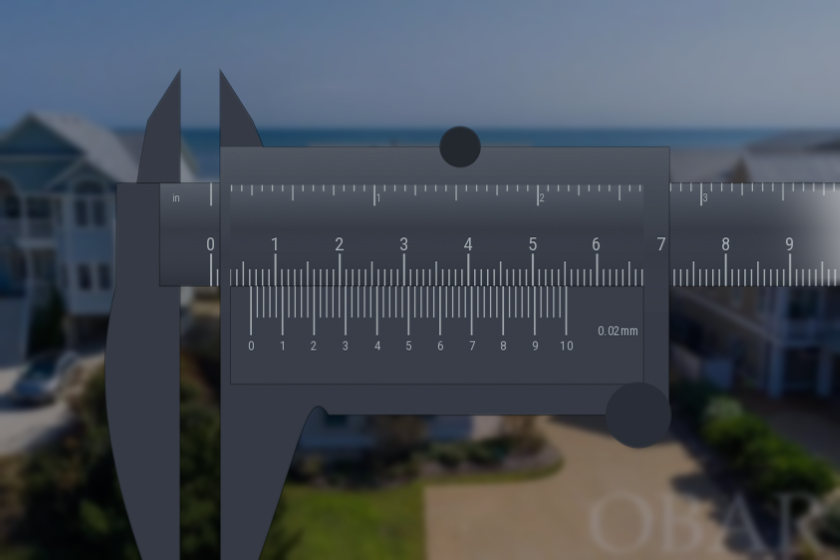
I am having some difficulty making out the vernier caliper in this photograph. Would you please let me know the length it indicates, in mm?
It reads 6.2 mm
